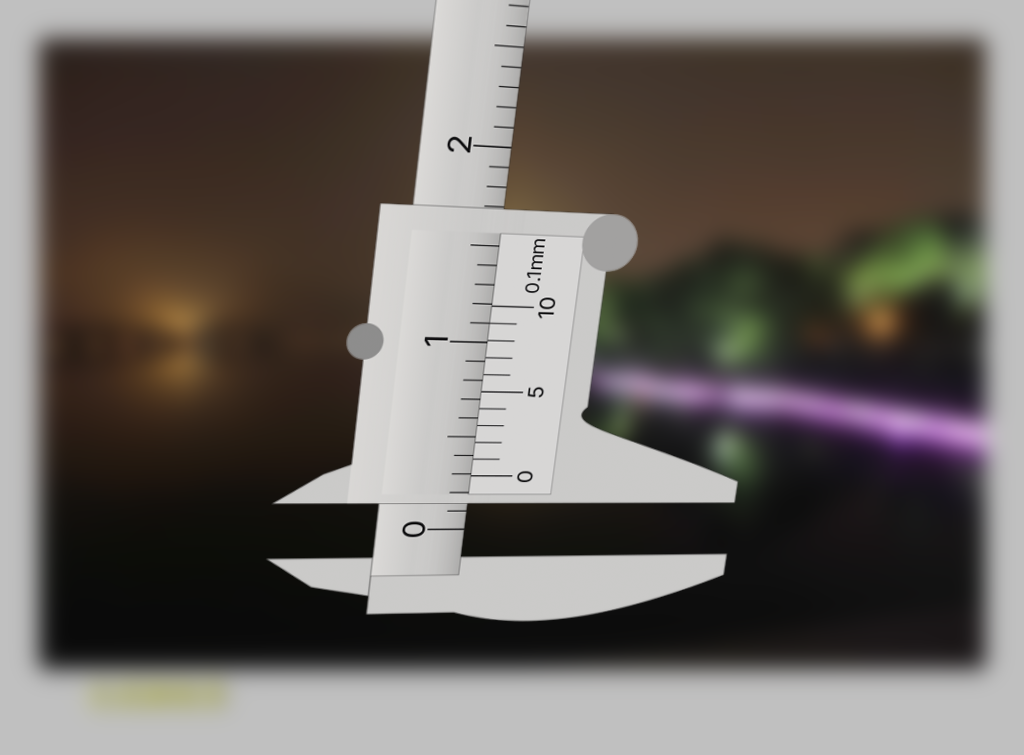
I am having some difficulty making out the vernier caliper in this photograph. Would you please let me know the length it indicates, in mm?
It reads 2.9 mm
